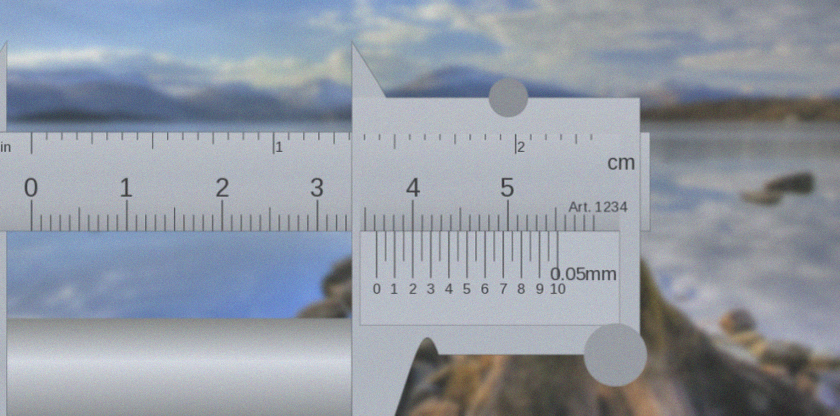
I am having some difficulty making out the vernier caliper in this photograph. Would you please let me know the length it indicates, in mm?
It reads 36.2 mm
